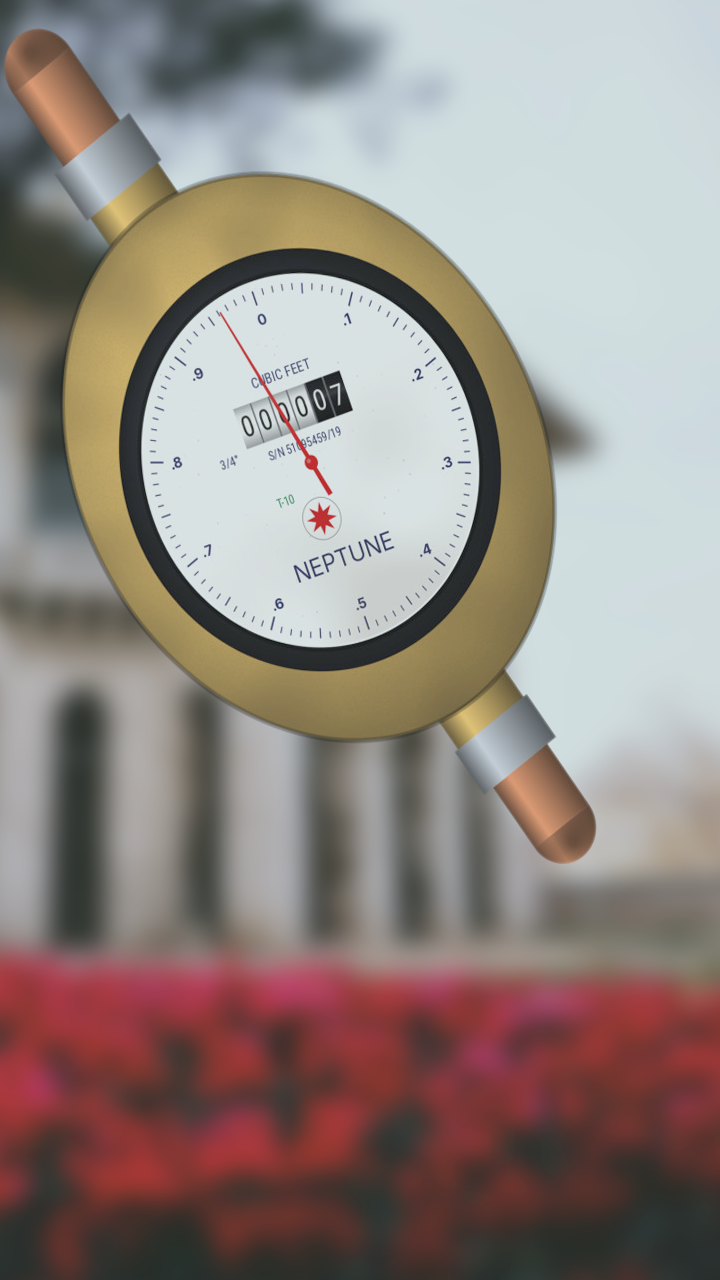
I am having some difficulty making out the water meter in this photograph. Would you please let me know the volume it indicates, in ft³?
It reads 6.96 ft³
